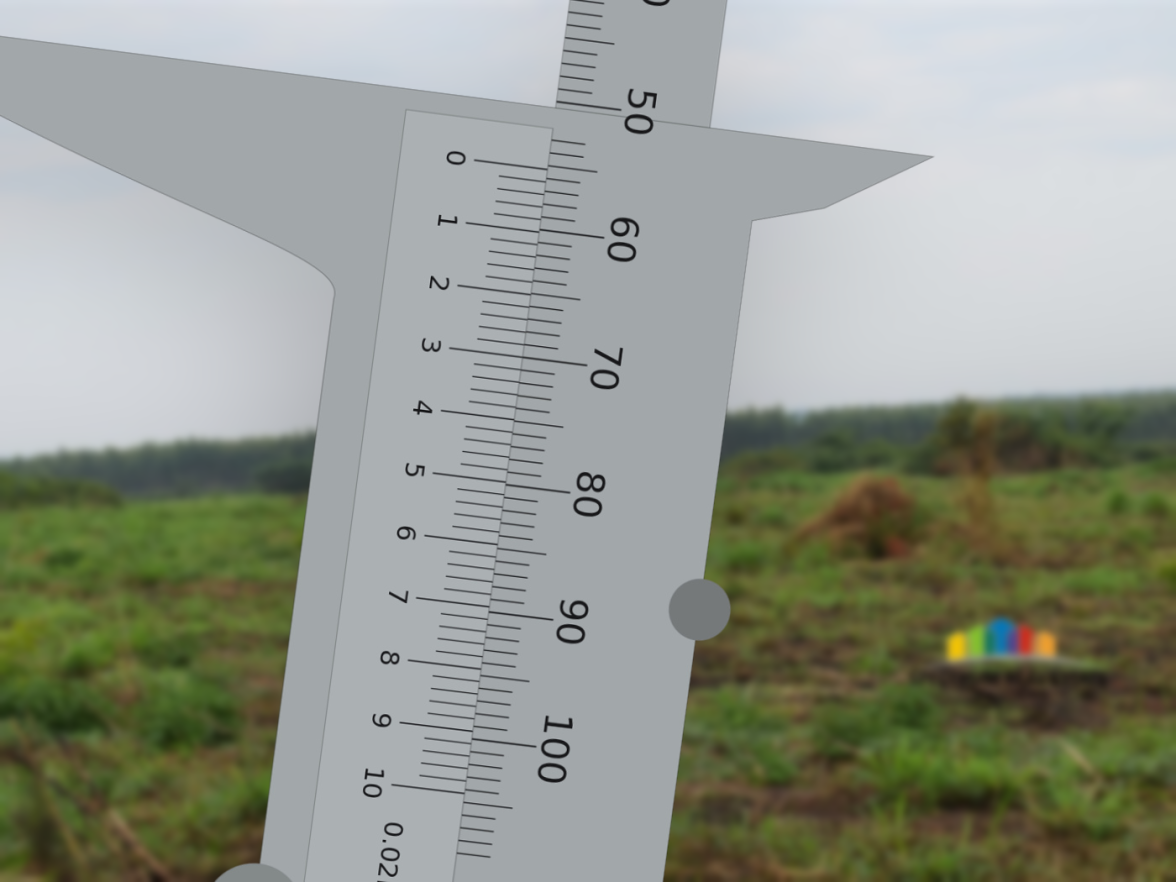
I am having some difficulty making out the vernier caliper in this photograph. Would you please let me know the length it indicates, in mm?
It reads 55.3 mm
